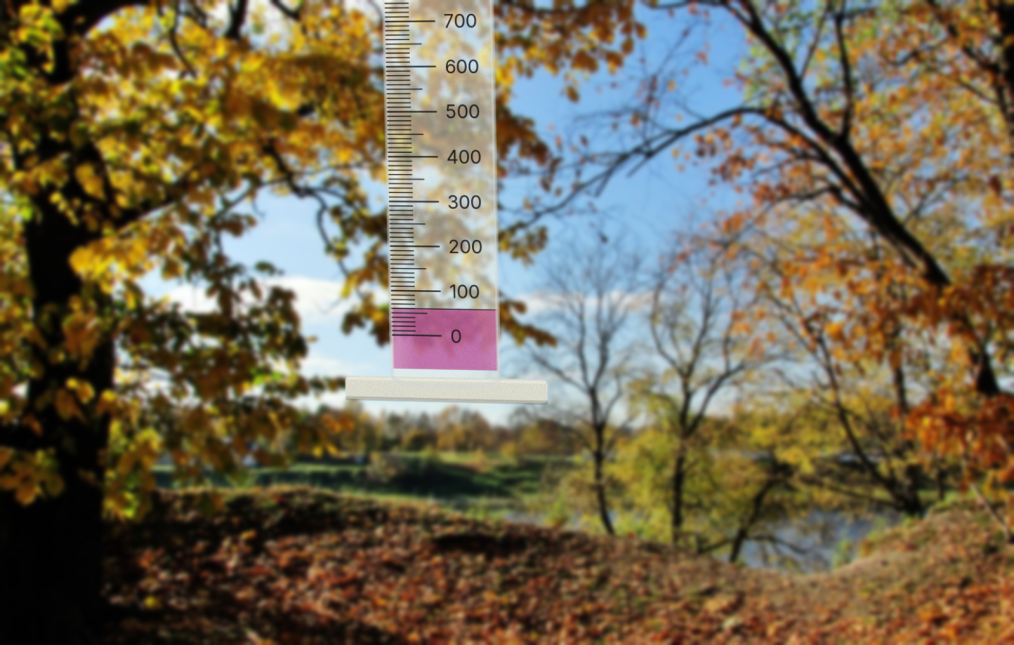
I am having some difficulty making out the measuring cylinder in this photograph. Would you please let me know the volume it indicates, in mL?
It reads 60 mL
